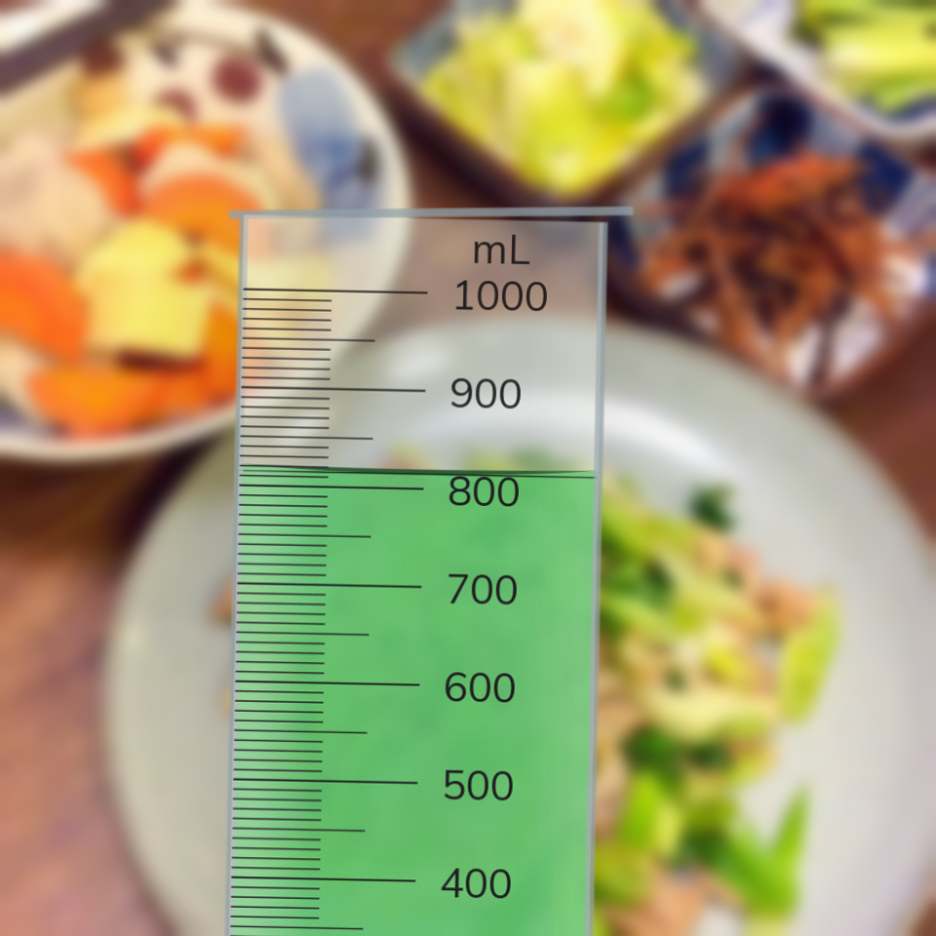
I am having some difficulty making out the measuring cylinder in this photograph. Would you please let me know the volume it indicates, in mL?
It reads 815 mL
